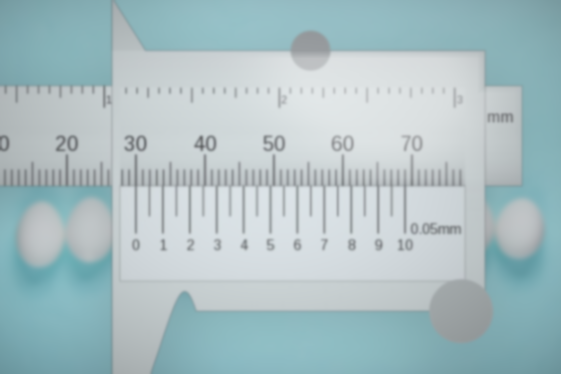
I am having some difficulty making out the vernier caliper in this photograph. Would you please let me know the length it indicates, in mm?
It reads 30.0 mm
